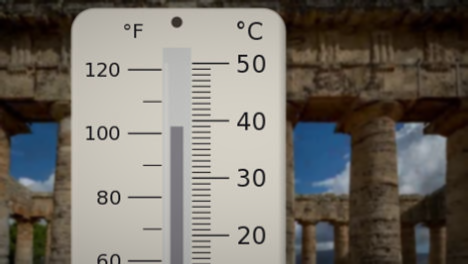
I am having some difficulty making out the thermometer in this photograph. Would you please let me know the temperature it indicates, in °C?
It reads 39 °C
